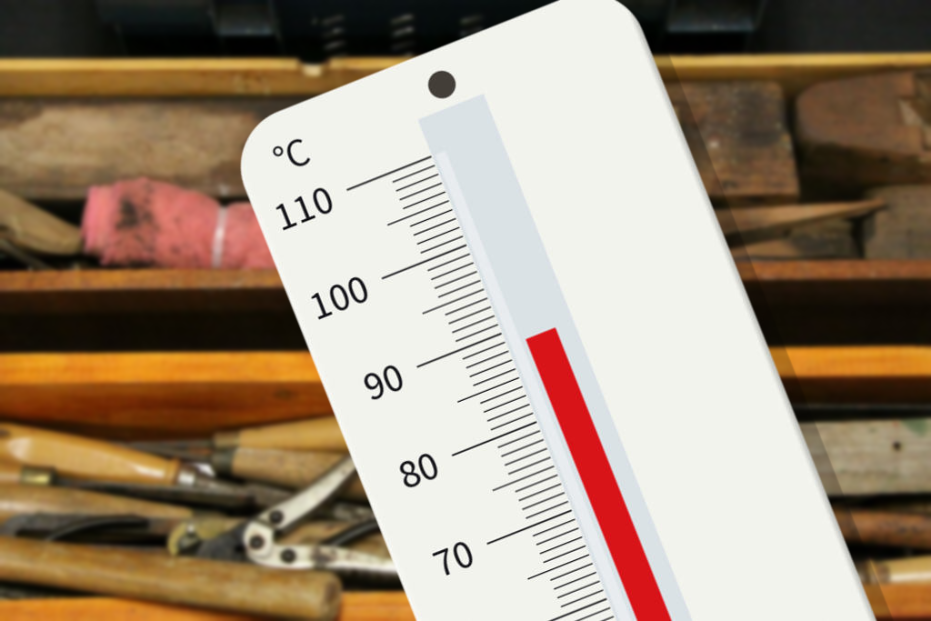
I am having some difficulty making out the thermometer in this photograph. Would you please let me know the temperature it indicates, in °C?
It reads 88.5 °C
